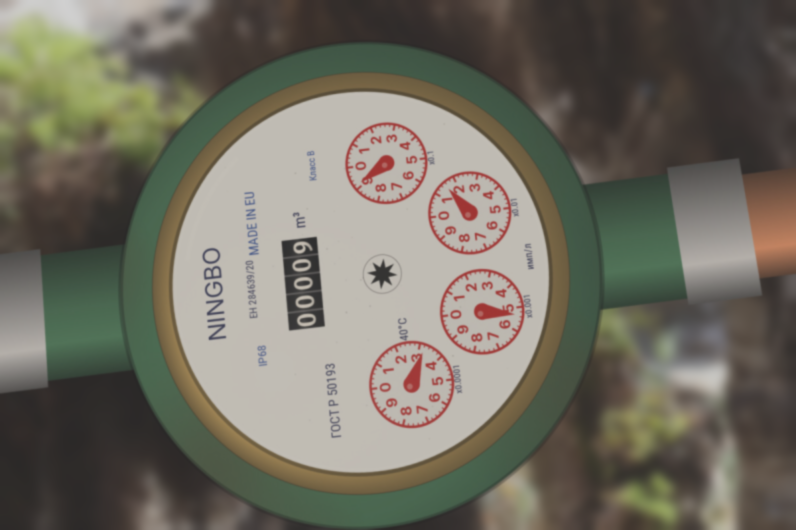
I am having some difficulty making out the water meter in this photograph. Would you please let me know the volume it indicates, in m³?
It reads 8.9153 m³
